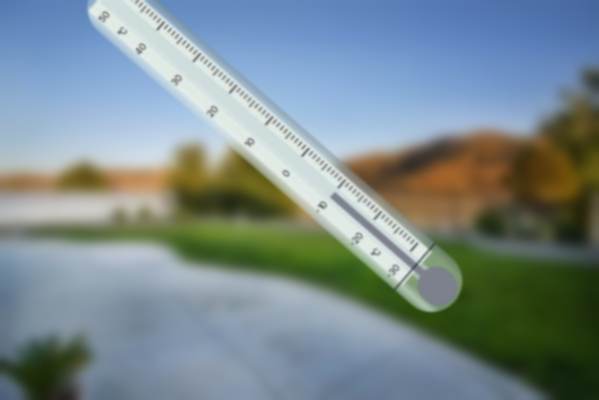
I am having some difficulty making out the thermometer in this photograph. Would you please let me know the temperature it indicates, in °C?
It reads -10 °C
